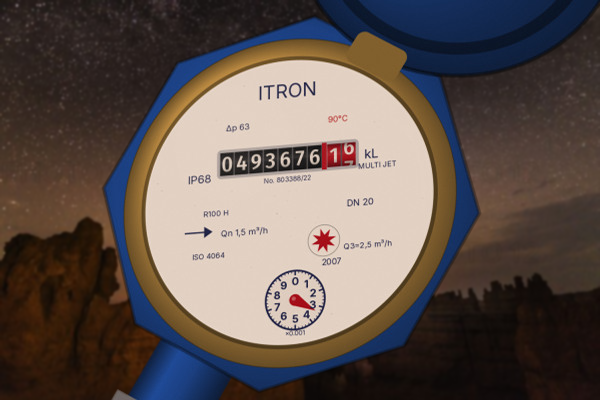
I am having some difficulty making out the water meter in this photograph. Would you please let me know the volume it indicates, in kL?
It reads 493676.163 kL
